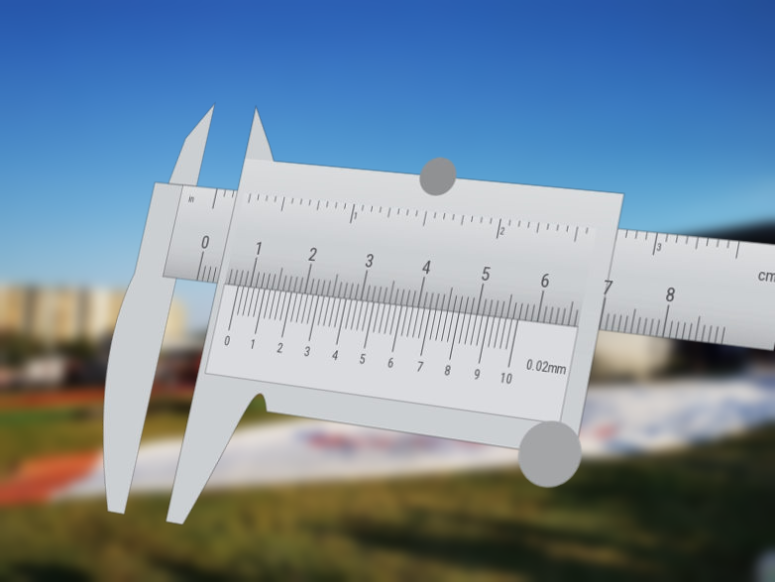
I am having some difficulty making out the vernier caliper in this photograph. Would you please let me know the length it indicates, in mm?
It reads 7.8 mm
